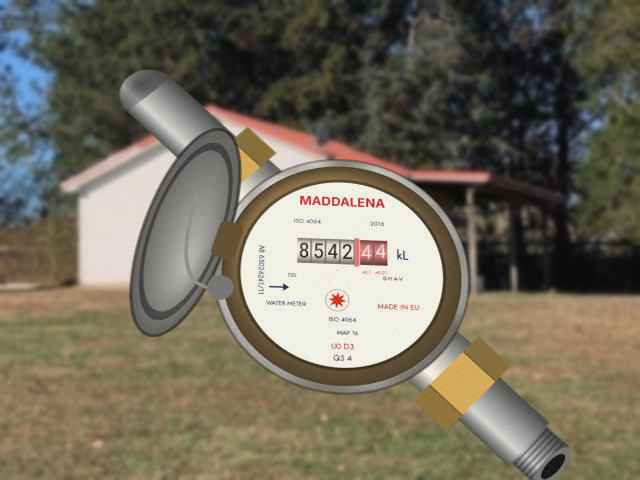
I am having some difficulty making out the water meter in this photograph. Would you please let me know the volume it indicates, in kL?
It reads 8542.44 kL
